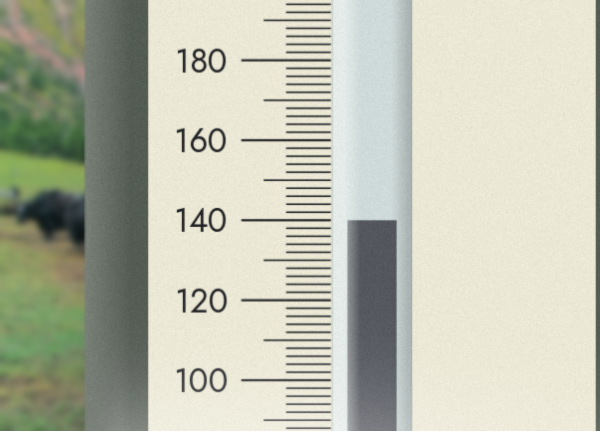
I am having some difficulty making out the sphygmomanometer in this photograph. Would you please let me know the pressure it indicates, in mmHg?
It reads 140 mmHg
